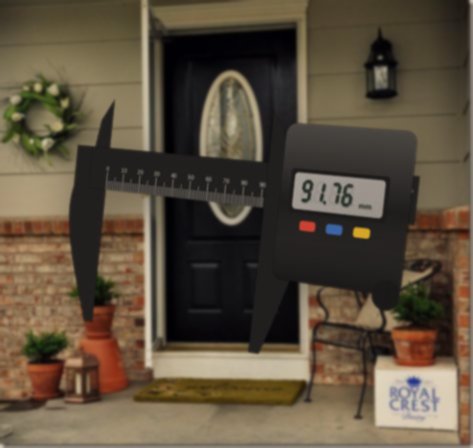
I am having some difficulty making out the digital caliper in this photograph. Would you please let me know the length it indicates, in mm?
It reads 91.76 mm
